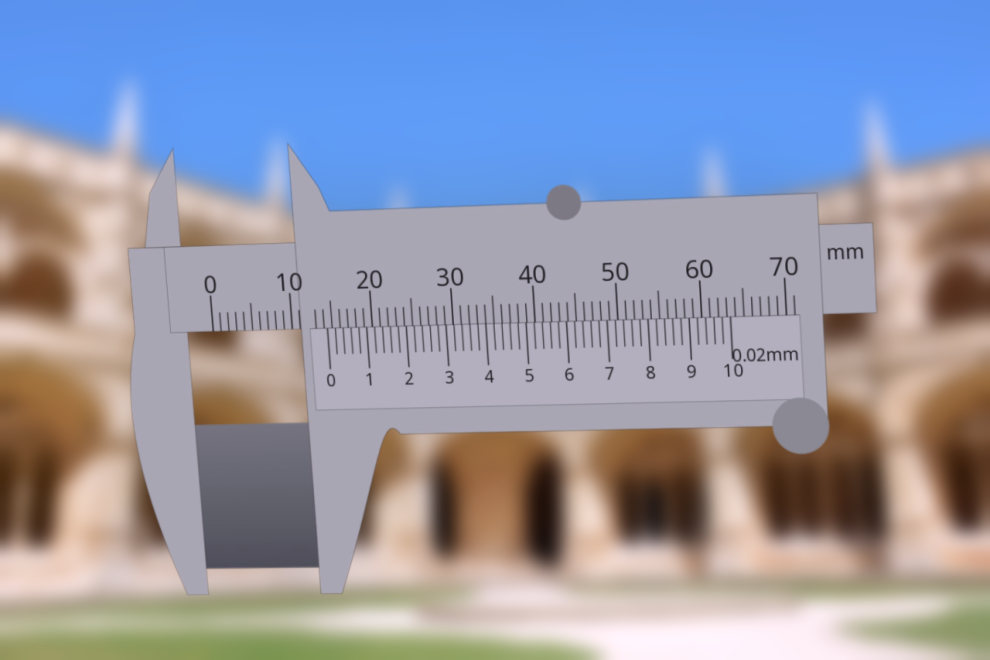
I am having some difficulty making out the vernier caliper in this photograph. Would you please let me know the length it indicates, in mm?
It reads 14.4 mm
